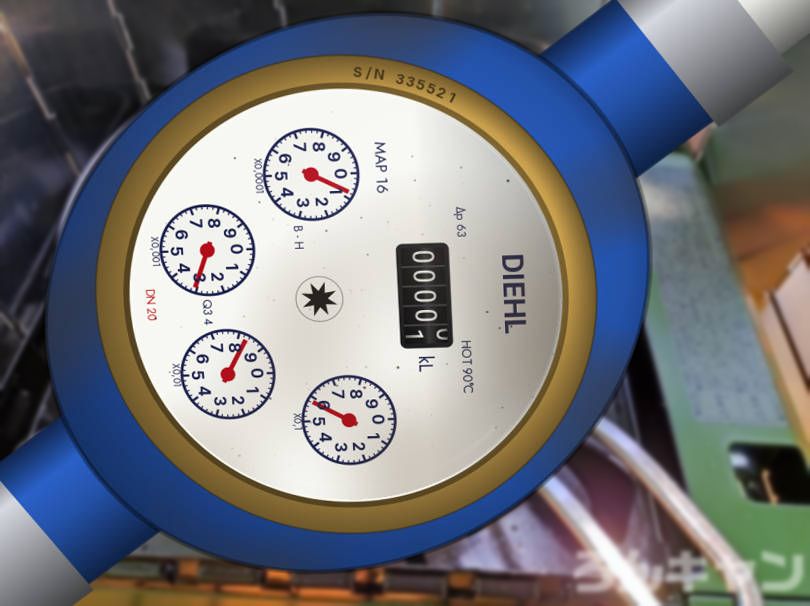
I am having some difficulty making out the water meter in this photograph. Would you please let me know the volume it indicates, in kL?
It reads 0.5830 kL
